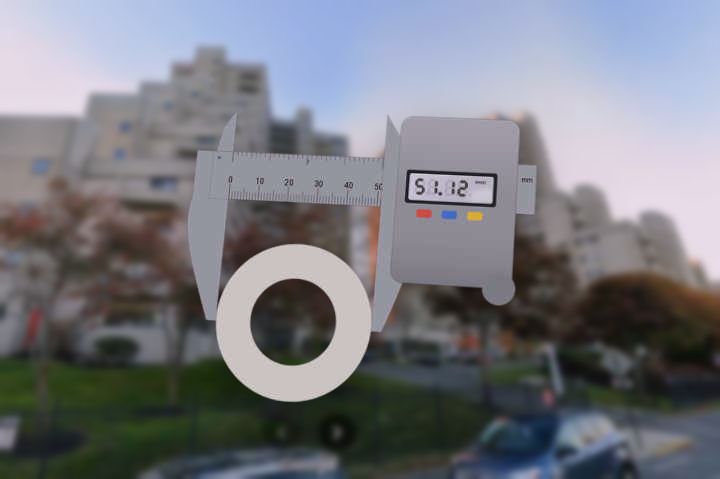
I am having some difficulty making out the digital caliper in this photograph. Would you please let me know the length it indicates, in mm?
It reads 51.12 mm
